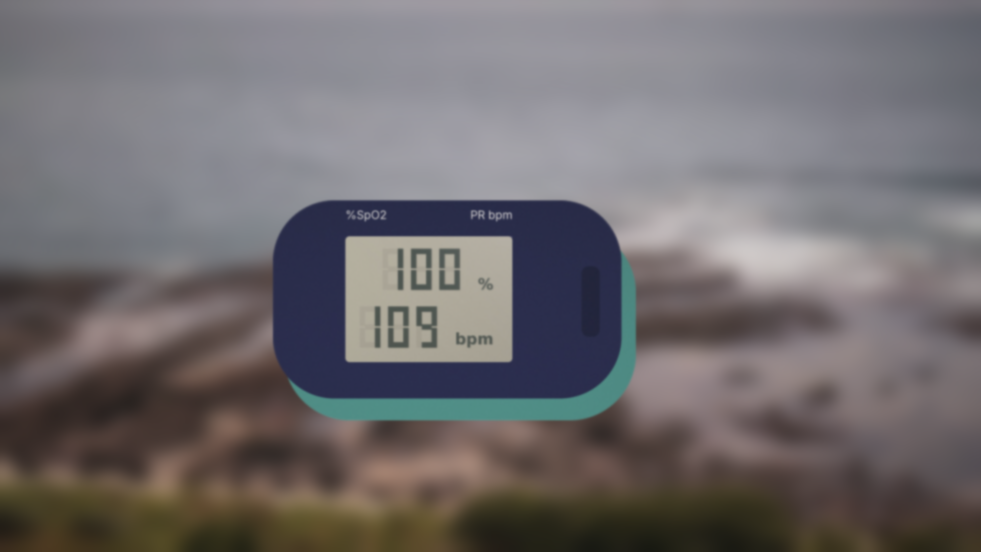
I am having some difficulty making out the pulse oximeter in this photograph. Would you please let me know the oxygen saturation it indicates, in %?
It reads 100 %
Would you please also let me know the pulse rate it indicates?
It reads 109 bpm
